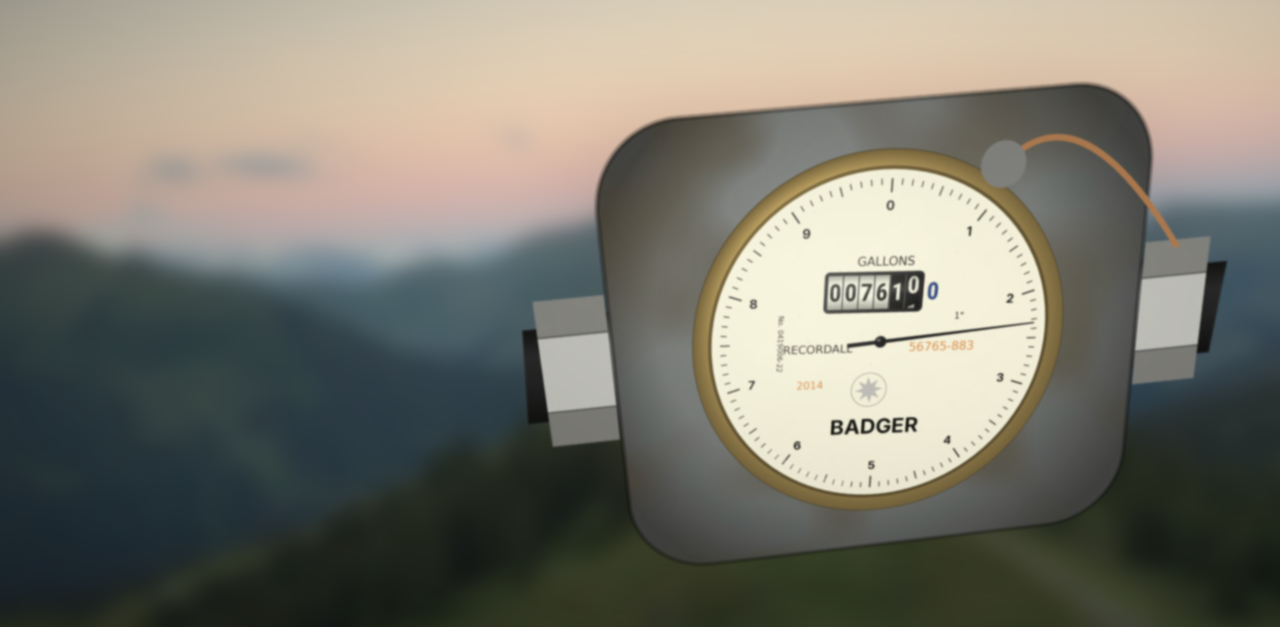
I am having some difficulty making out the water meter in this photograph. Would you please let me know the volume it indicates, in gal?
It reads 76102.3 gal
